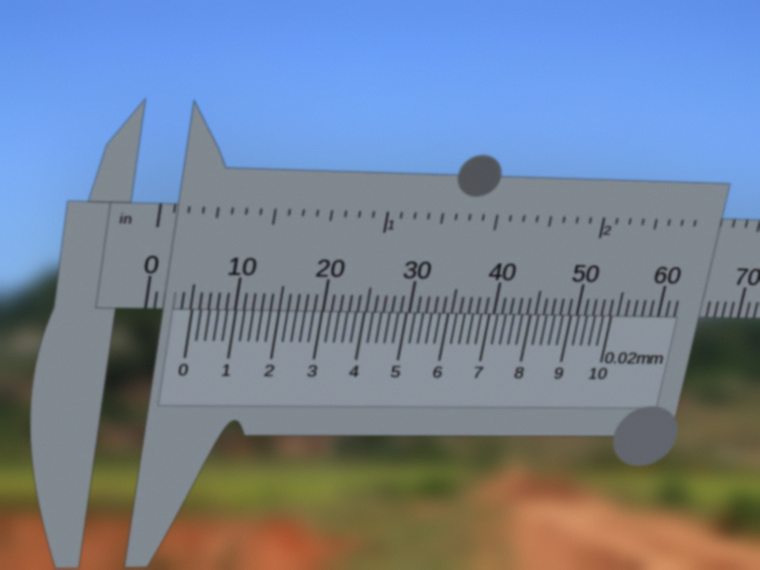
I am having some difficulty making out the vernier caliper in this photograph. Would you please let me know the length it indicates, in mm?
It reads 5.2 mm
